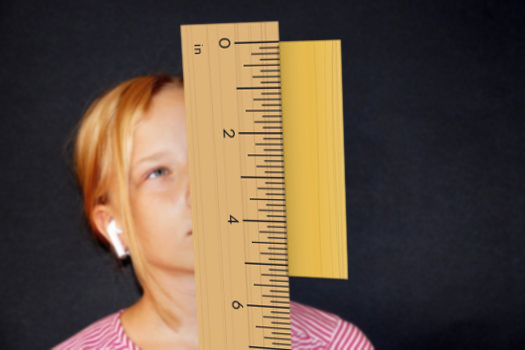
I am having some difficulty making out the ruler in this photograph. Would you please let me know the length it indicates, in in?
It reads 5.25 in
